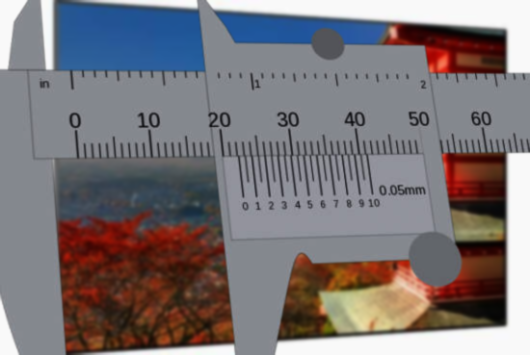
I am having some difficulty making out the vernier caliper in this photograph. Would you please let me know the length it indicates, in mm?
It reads 22.2 mm
